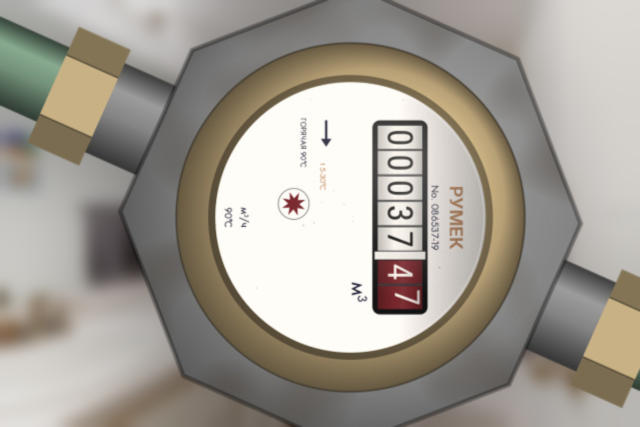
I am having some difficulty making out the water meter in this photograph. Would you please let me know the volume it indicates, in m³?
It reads 37.47 m³
